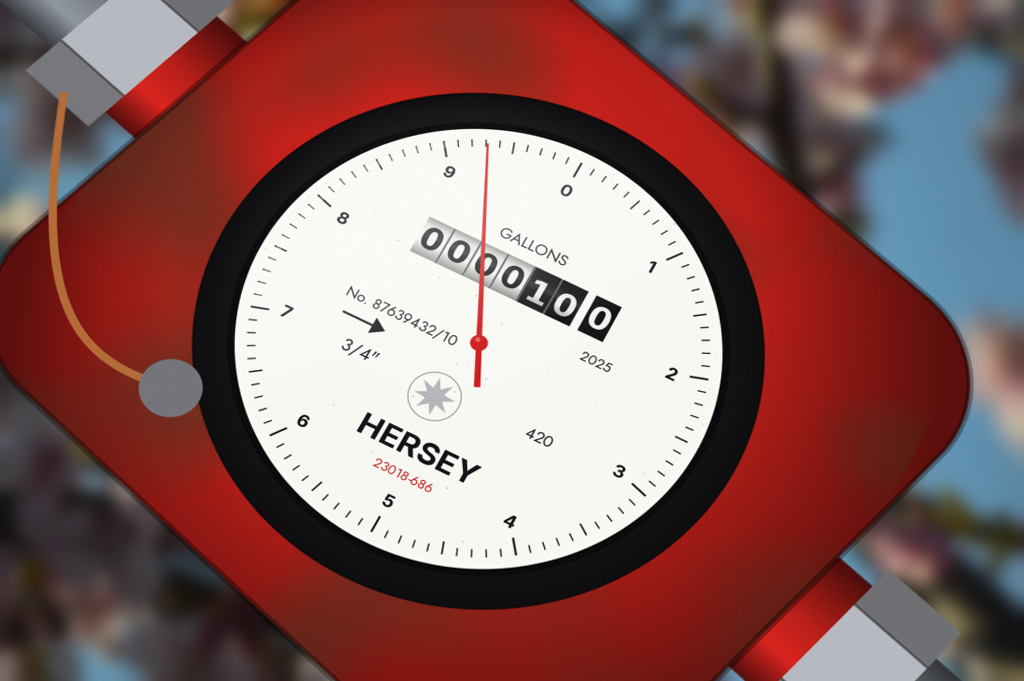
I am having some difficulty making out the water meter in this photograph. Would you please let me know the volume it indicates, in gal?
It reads 99.3 gal
